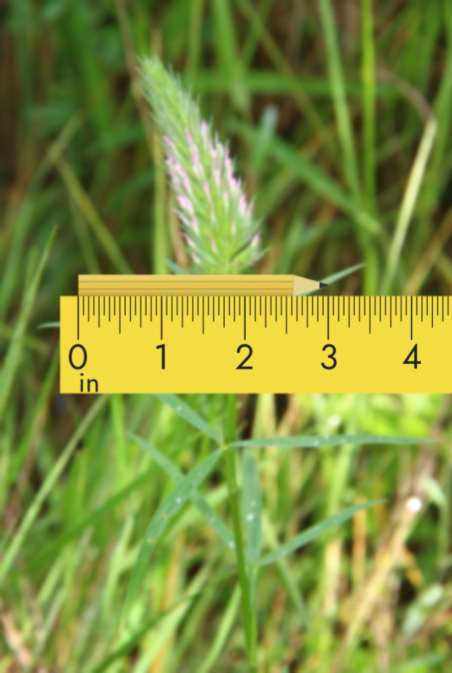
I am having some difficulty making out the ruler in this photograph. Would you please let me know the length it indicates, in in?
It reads 3 in
